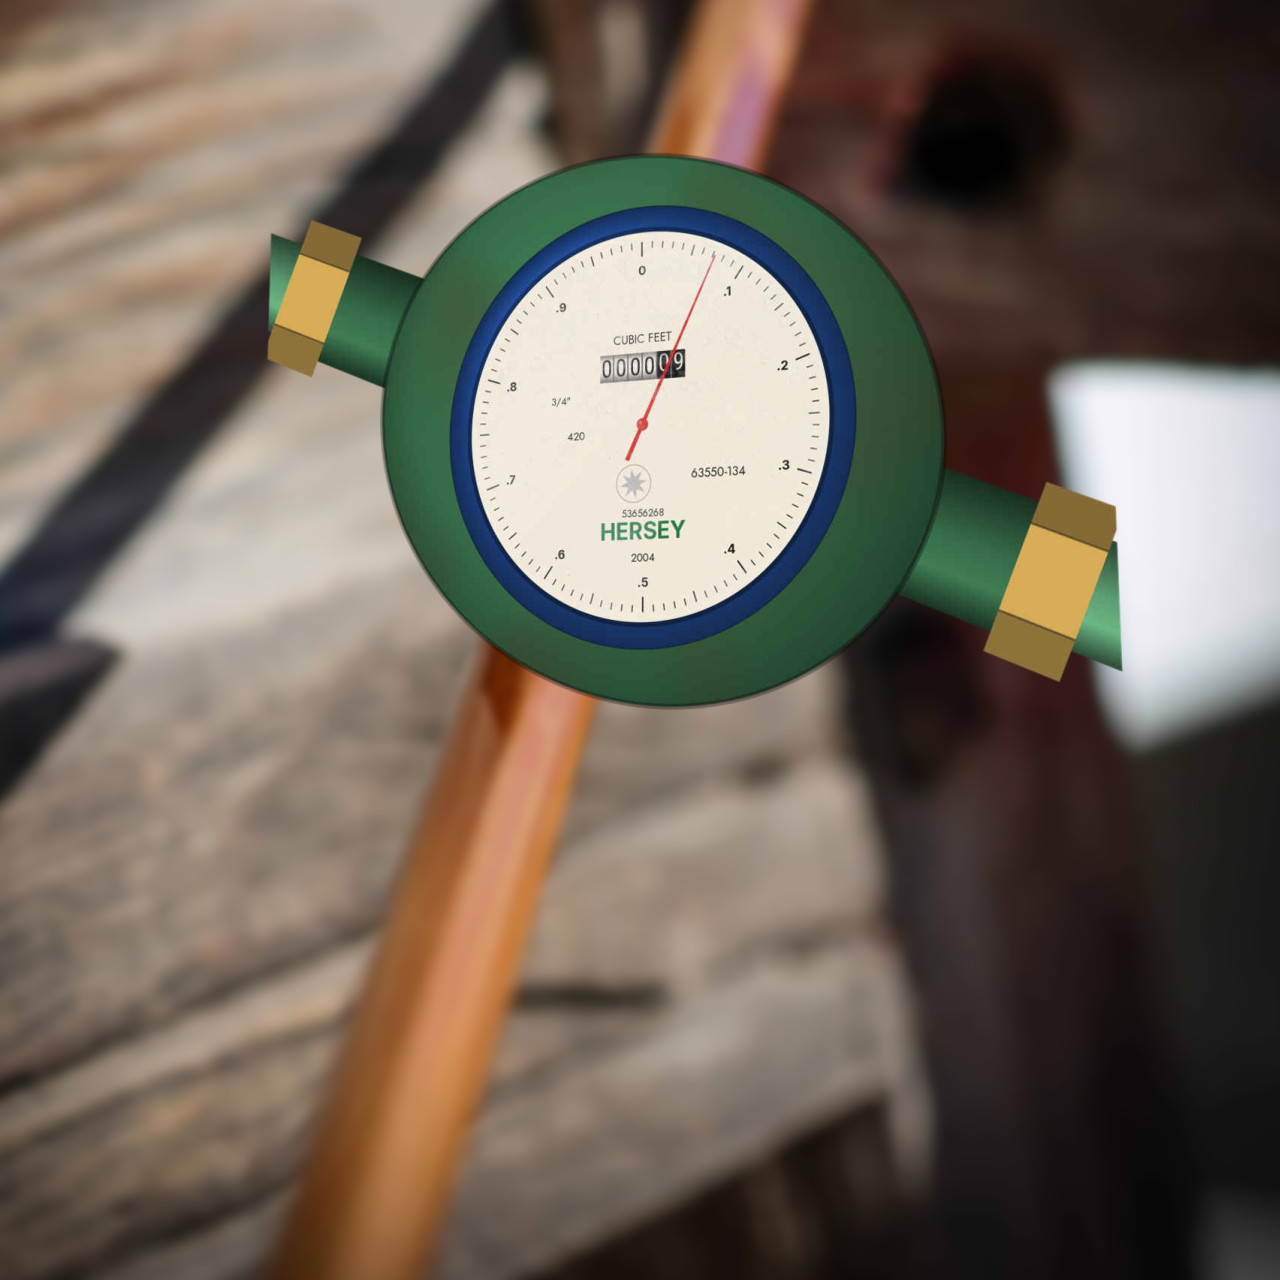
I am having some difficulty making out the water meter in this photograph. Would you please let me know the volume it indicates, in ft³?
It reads 9.07 ft³
